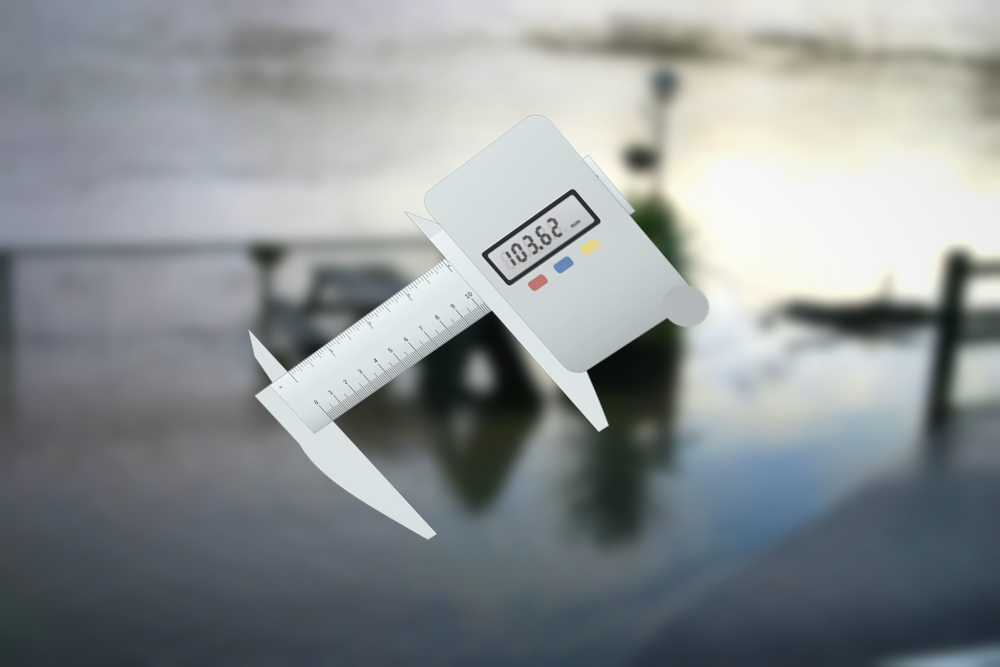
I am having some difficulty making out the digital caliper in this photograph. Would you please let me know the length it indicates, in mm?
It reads 103.62 mm
